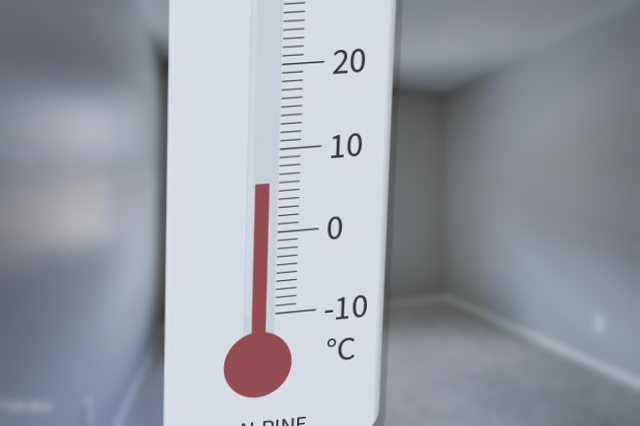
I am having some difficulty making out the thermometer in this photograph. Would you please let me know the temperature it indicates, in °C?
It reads 6 °C
